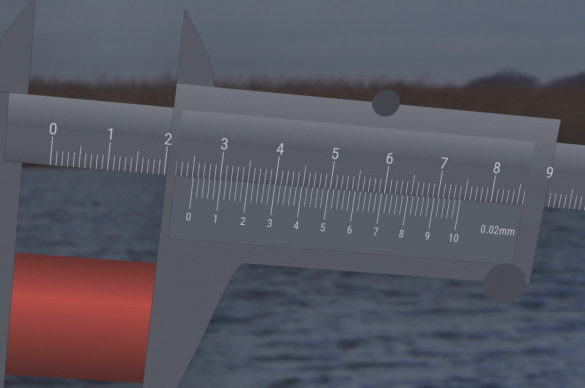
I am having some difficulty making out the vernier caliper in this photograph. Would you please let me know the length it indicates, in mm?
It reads 25.2 mm
